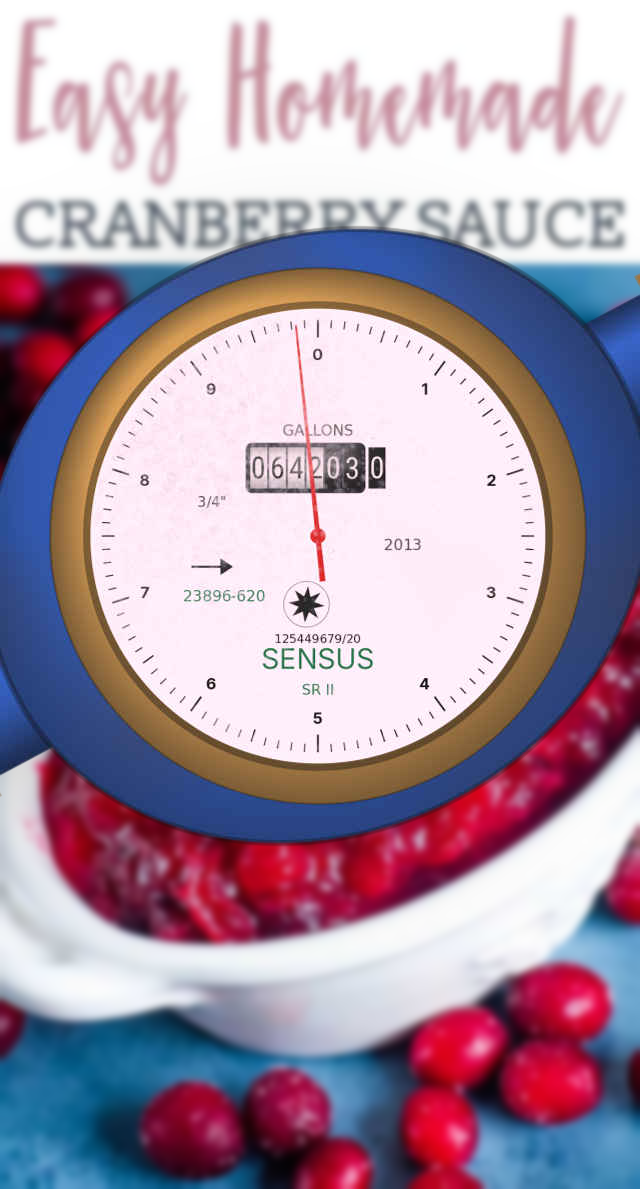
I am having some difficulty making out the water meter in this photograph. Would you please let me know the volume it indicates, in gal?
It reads 642029.8 gal
